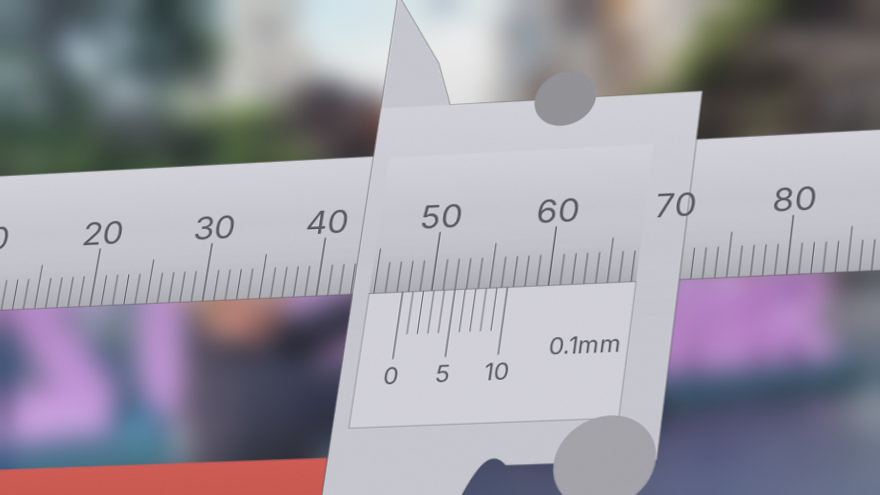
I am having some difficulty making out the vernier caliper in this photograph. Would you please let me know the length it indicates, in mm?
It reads 47.5 mm
